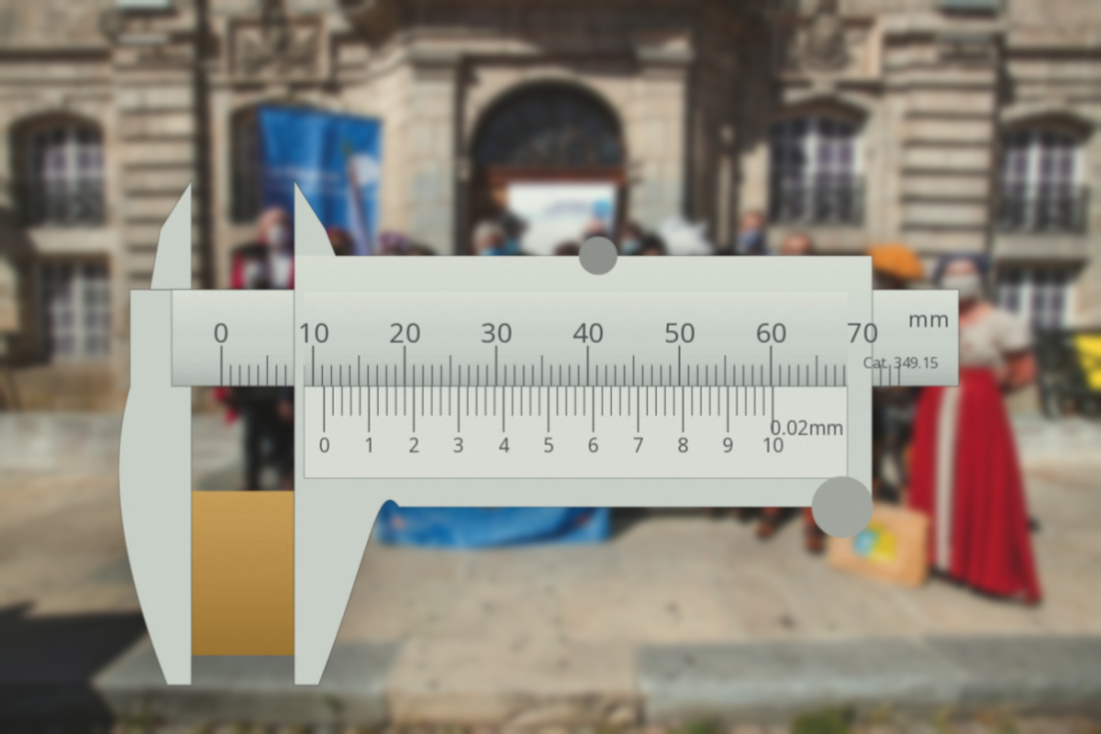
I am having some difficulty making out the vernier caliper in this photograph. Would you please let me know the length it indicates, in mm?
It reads 11.2 mm
